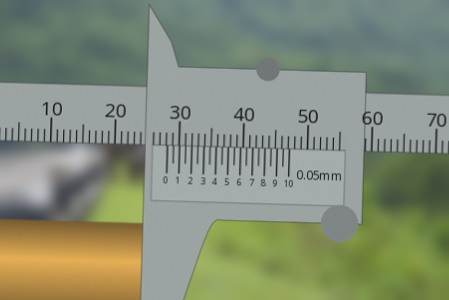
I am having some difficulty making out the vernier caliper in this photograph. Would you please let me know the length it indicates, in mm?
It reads 28.2 mm
